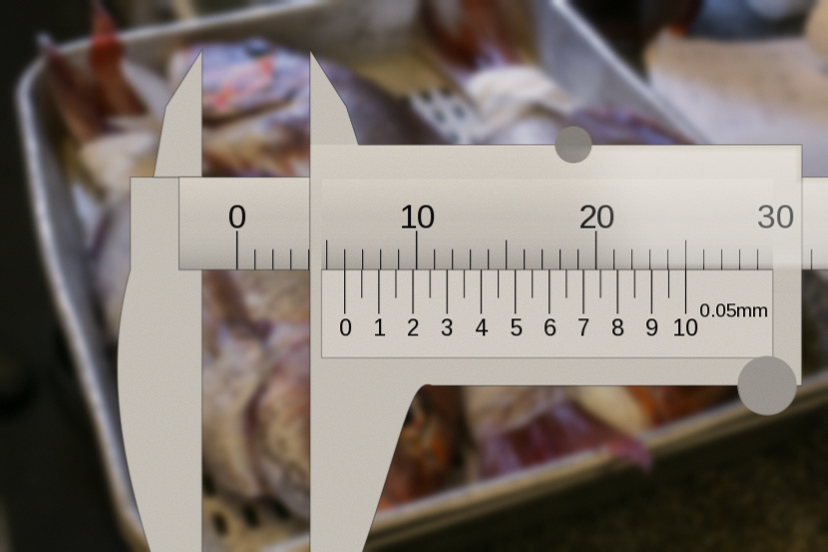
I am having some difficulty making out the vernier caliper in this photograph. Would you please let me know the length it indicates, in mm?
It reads 6.0 mm
